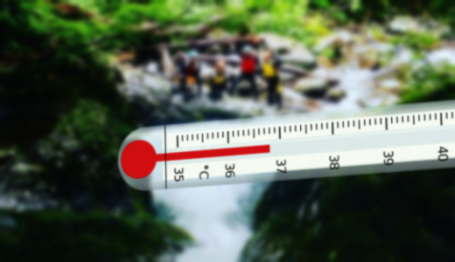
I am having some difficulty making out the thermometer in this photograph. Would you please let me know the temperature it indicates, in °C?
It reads 36.8 °C
